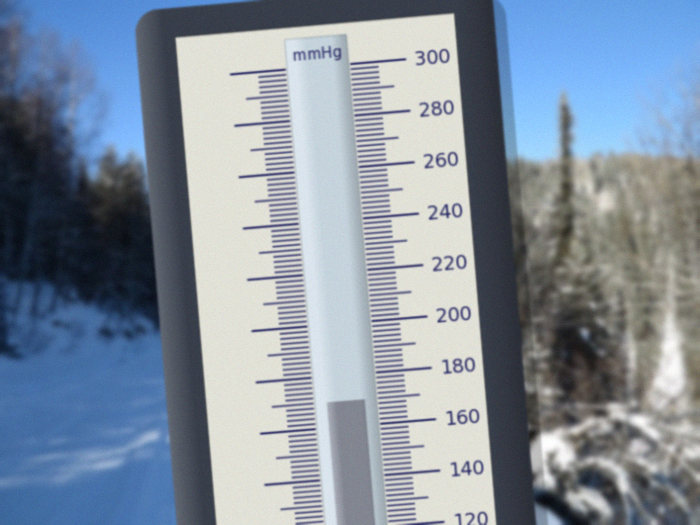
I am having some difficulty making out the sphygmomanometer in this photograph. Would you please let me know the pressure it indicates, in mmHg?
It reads 170 mmHg
